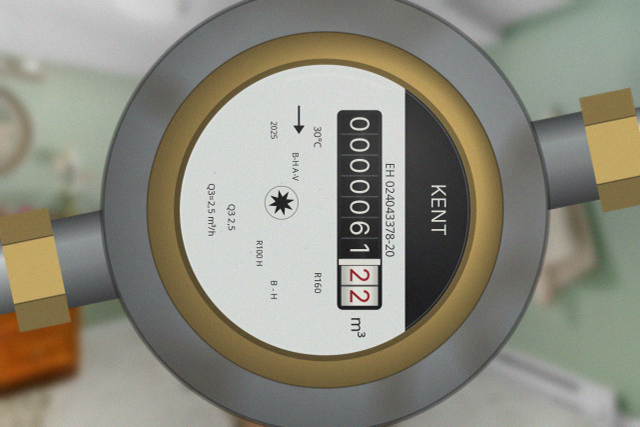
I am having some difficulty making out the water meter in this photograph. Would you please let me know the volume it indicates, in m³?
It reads 61.22 m³
